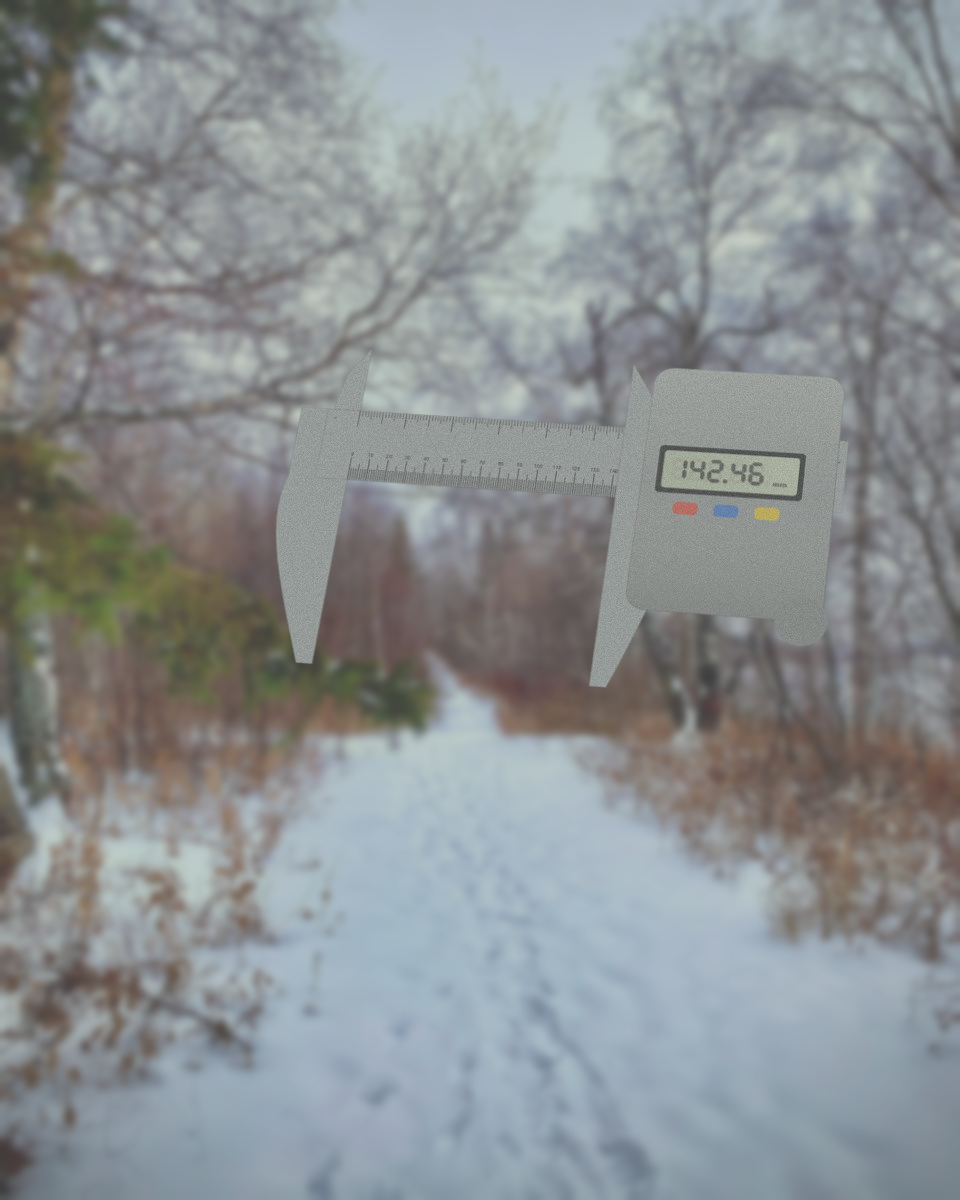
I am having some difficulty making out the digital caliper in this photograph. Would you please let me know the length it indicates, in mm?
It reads 142.46 mm
